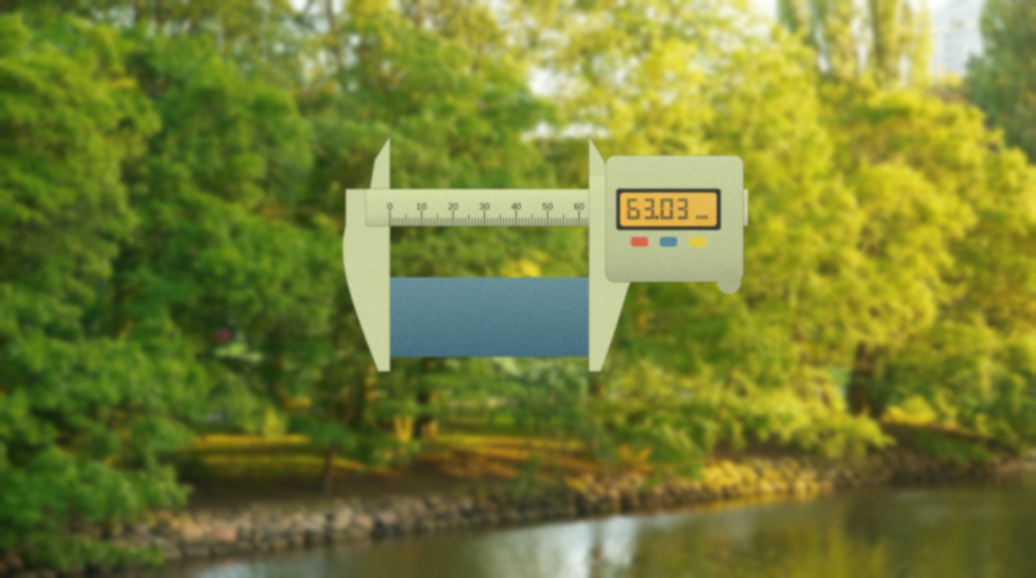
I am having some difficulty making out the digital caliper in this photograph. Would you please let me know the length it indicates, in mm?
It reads 63.03 mm
